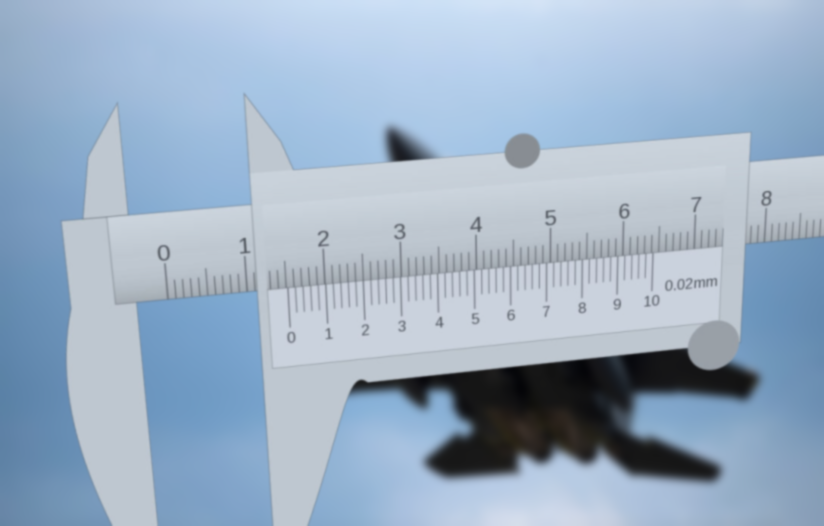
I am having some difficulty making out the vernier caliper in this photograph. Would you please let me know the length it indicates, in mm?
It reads 15.2 mm
